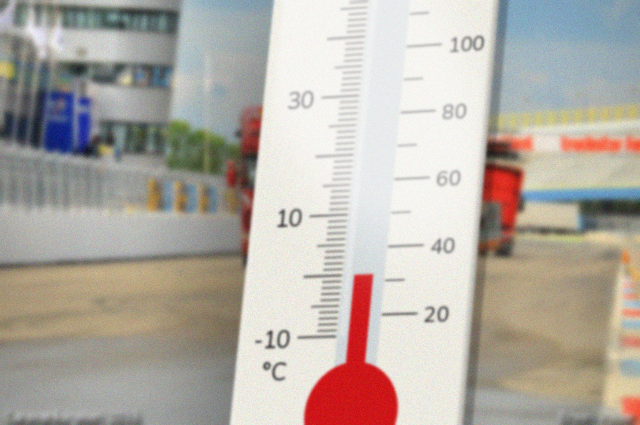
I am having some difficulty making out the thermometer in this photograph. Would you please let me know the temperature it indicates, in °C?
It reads 0 °C
